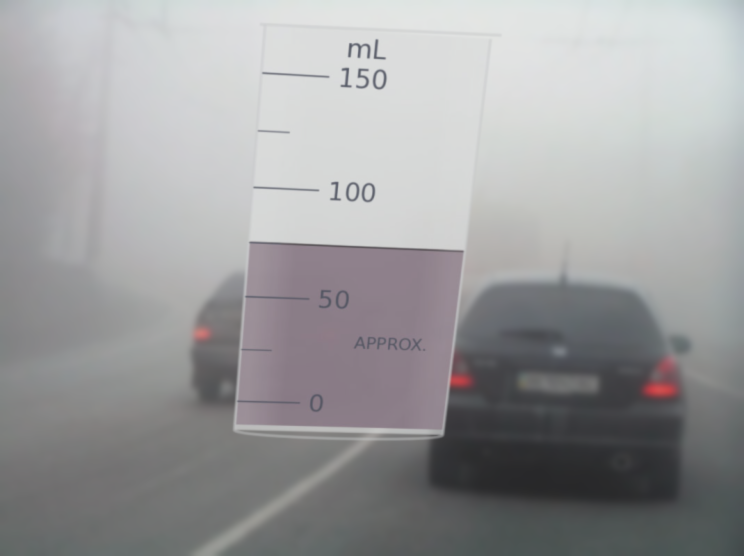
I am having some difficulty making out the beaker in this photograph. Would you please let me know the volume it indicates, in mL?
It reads 75 mL
